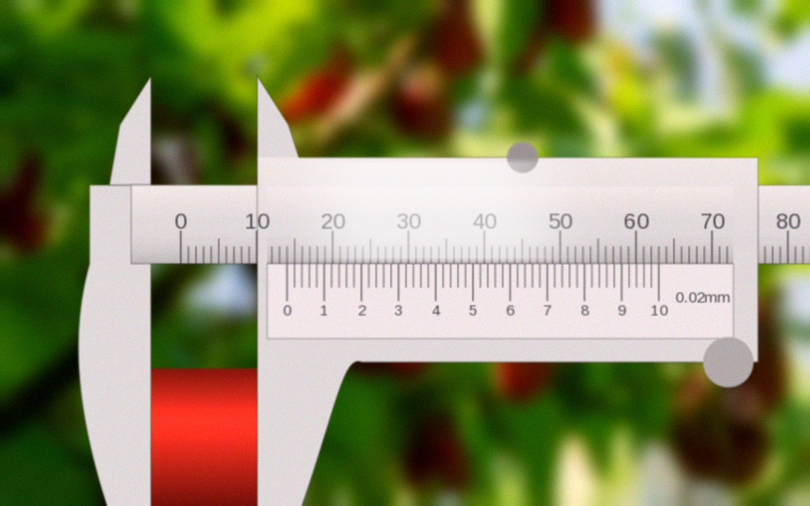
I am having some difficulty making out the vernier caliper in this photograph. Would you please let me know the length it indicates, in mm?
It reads 14.0 mm
